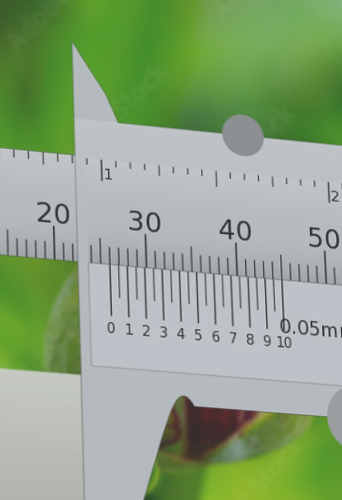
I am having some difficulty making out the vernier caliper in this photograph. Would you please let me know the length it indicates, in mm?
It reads 26.0 mm
